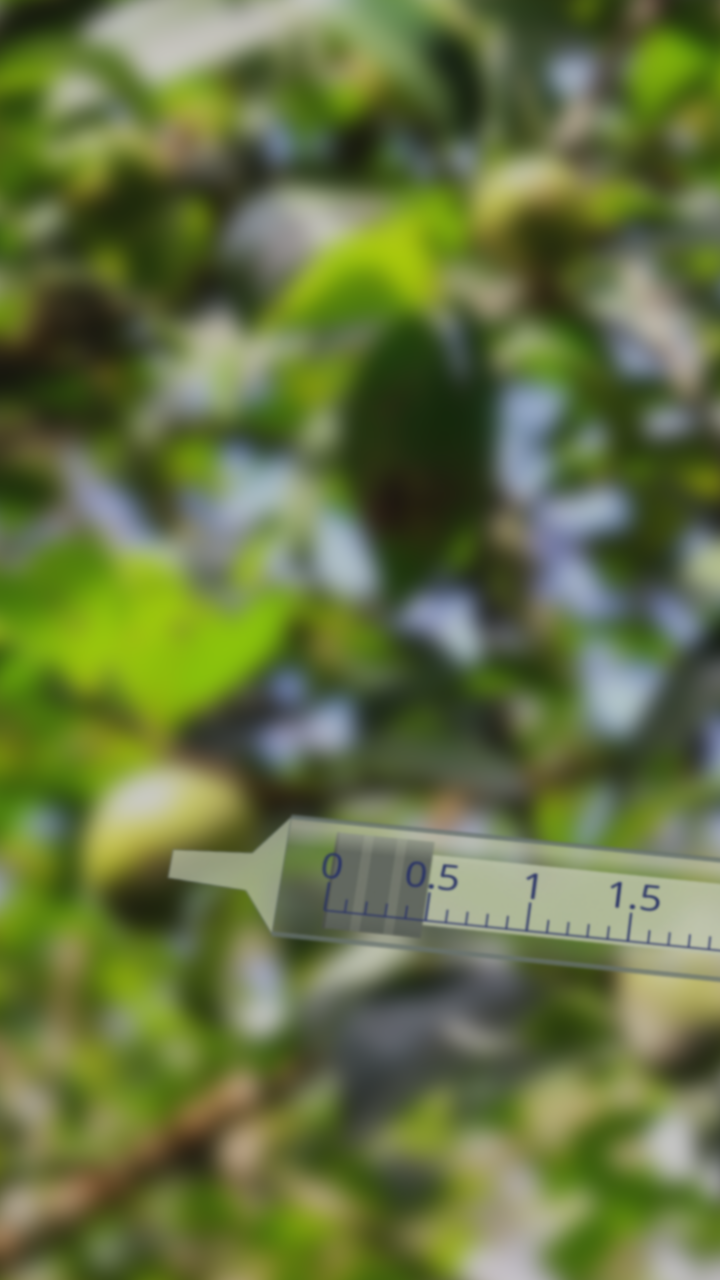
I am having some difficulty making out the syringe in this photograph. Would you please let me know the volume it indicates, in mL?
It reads 0 mL
